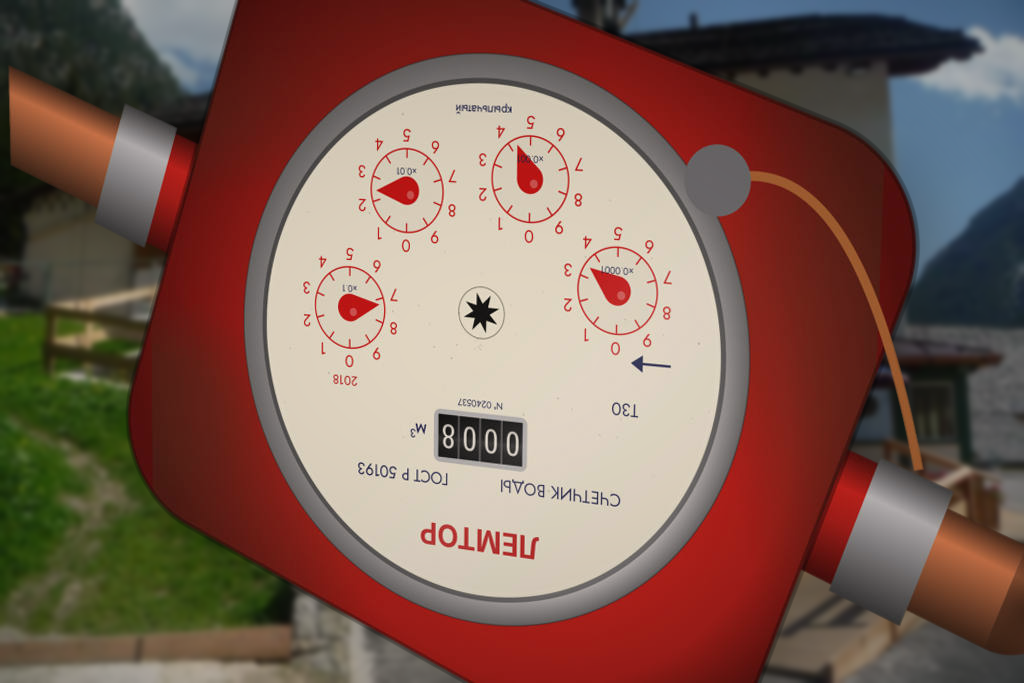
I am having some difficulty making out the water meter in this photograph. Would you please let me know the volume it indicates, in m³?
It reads 8.7243 m³
